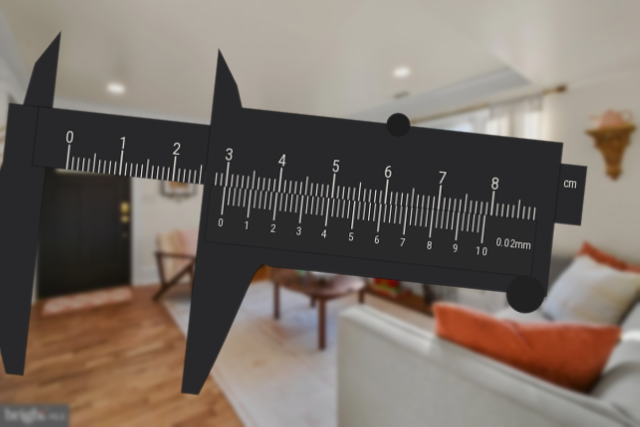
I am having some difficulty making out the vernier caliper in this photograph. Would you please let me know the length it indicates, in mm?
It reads 29.8 mm
